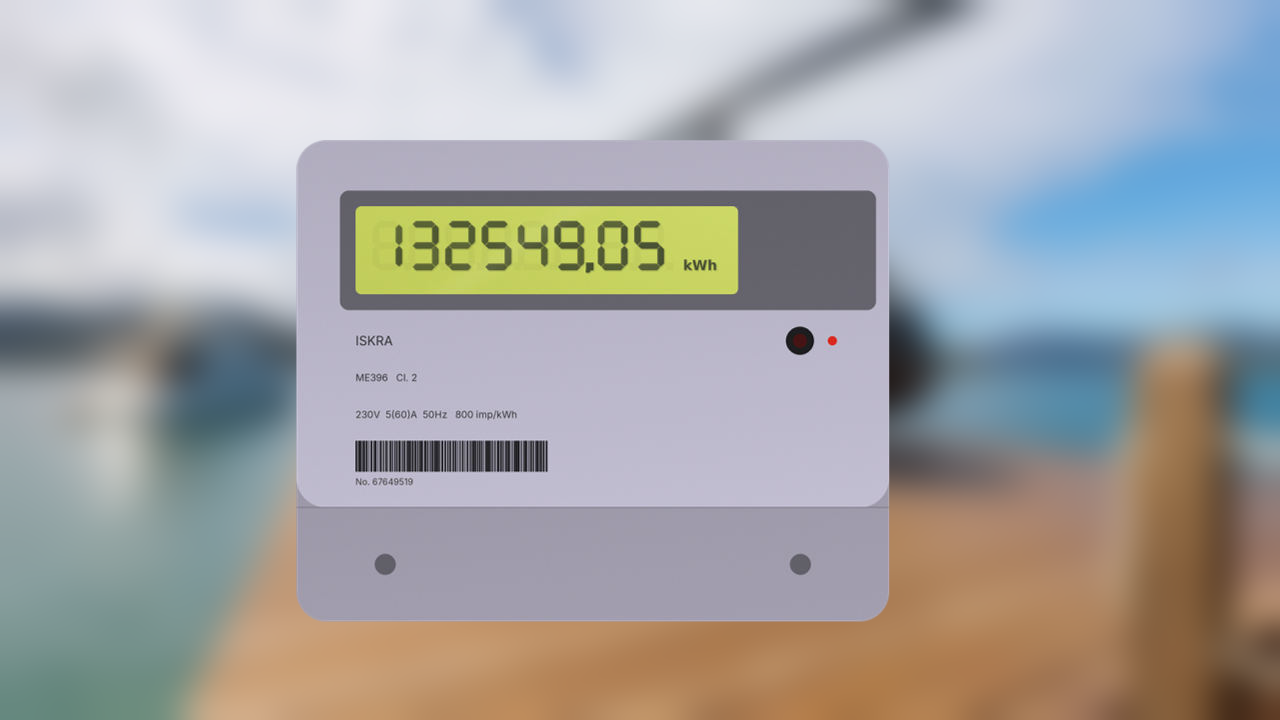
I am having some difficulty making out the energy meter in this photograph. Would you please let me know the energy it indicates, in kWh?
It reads 132549.05 kWh
